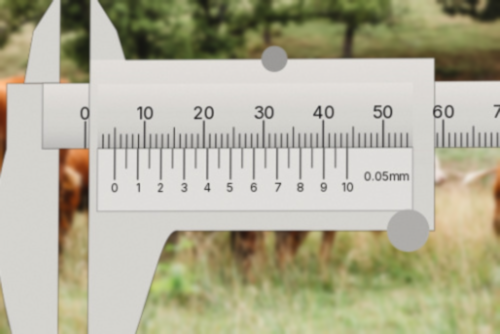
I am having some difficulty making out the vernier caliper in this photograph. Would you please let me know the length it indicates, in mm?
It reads 5.0 mm
